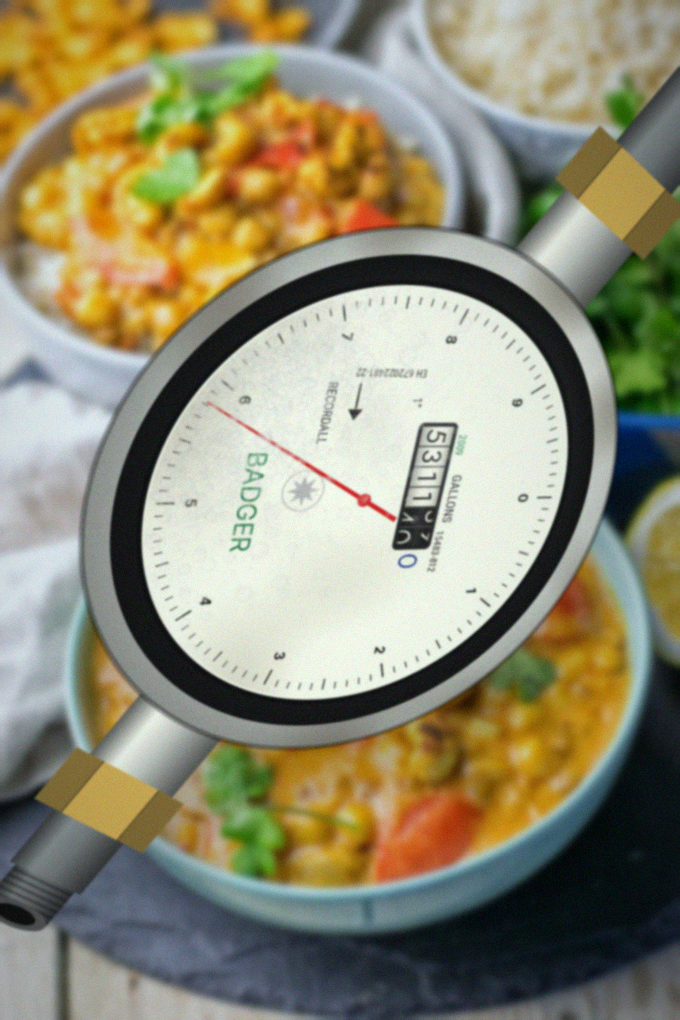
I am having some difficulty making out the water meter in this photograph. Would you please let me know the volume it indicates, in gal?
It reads 5311395.8 gal
